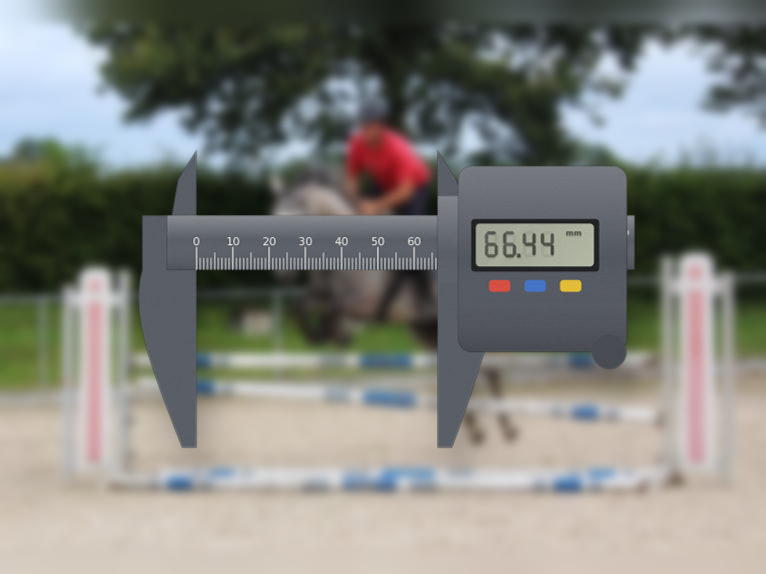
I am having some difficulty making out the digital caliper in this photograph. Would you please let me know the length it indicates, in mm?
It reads 66.44 mm
